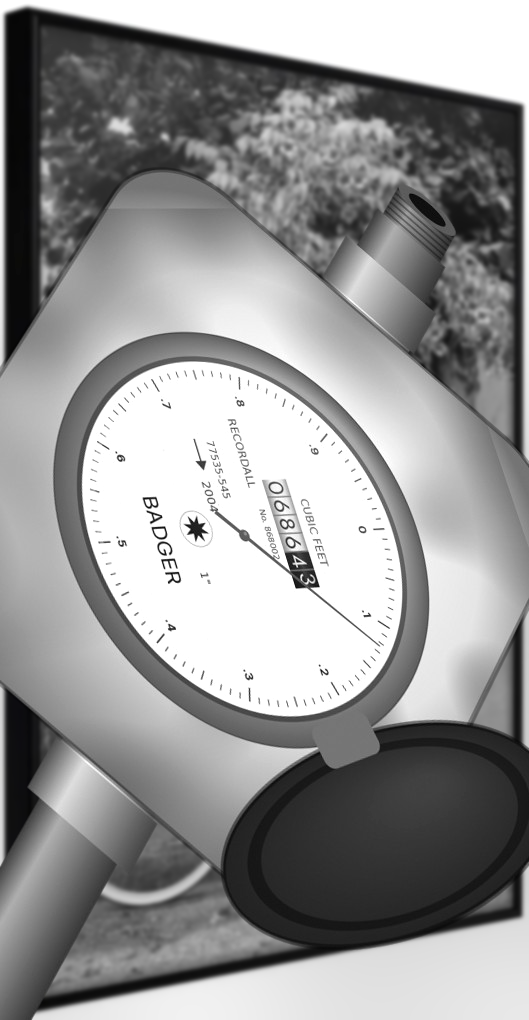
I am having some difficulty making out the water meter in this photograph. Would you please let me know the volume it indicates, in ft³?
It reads 68643.12 ft³
